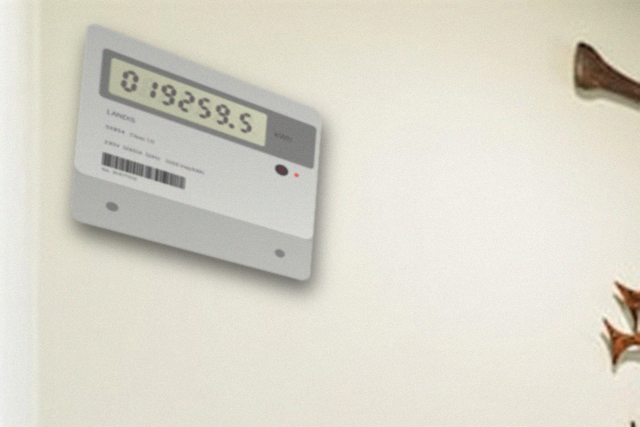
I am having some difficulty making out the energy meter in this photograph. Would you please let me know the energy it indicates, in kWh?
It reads 19259.5 kWh
